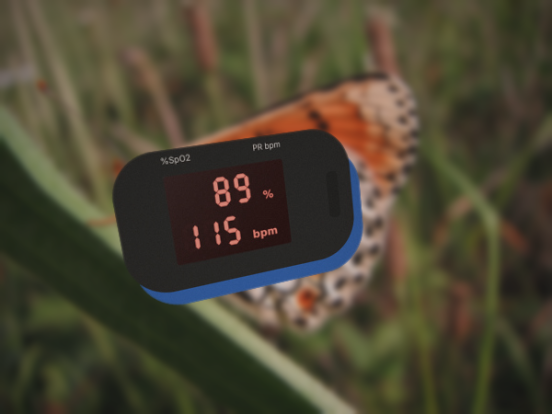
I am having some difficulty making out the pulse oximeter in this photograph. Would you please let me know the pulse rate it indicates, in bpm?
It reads 115 bpm
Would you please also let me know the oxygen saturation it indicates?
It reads 89 %
